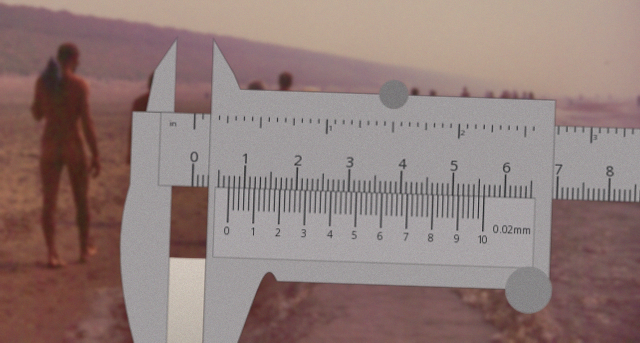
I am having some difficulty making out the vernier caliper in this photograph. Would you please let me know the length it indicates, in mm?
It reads 7.0 mm
